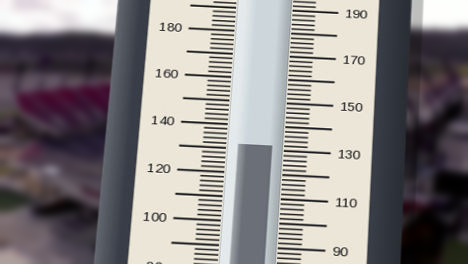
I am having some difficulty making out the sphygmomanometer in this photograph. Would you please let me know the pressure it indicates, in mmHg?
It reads 132 mmHg
